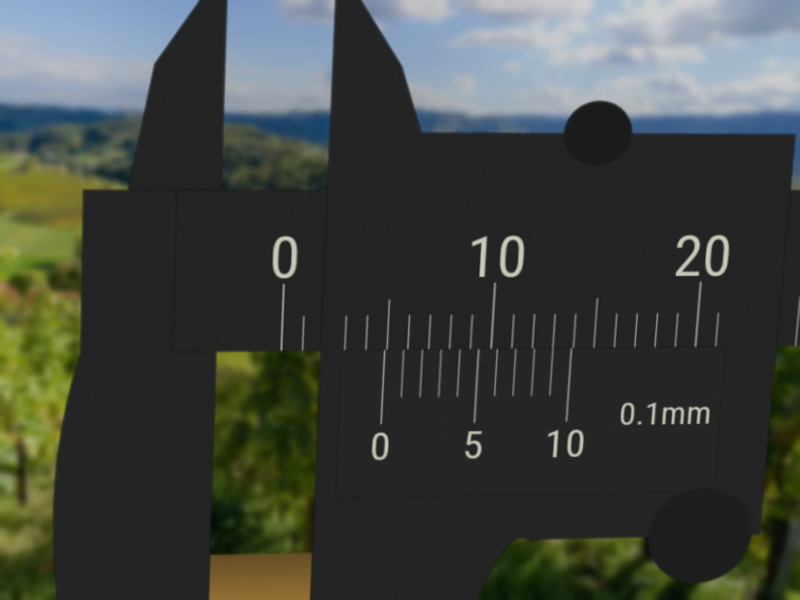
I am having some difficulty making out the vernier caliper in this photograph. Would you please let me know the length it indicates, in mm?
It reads 4.9 mm
